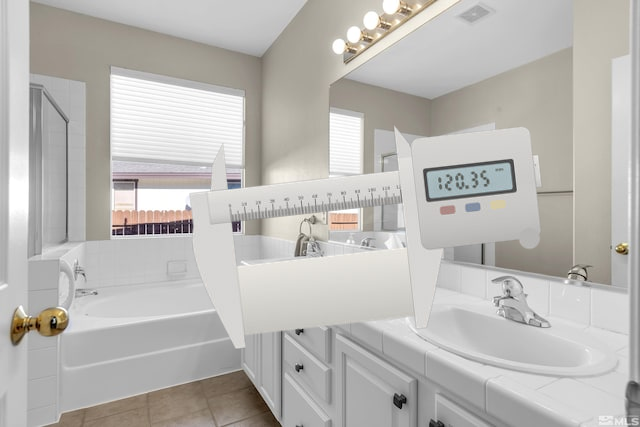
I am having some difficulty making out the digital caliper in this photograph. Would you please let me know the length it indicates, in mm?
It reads 120.35 mm
